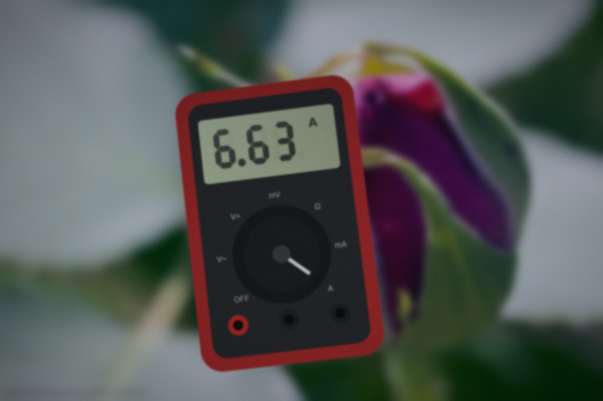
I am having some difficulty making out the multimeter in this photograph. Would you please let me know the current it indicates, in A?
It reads 6.63 A
